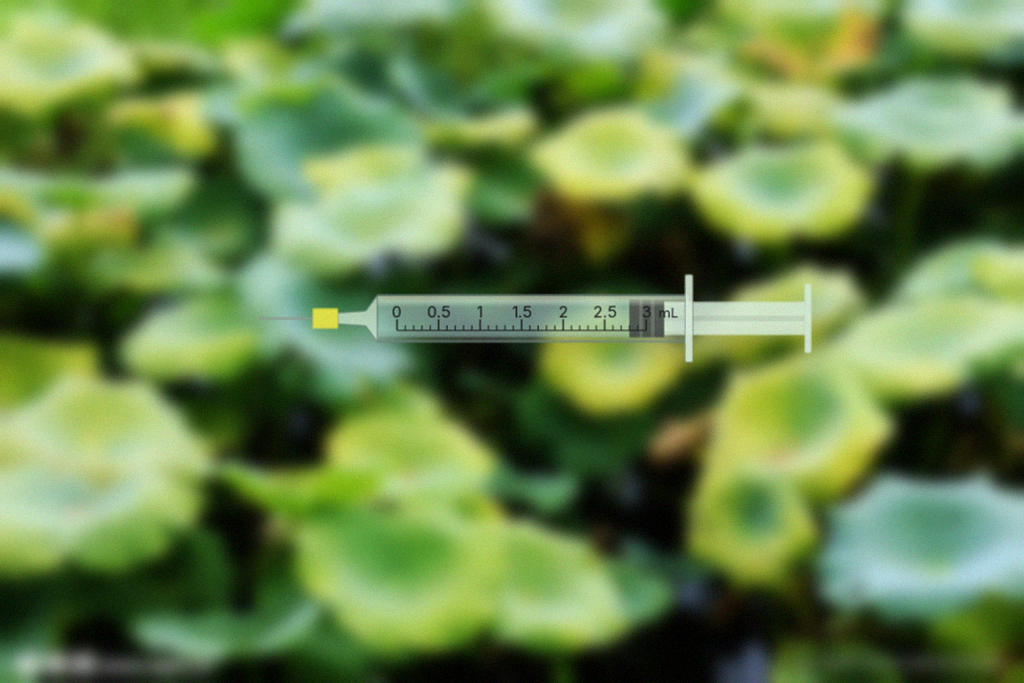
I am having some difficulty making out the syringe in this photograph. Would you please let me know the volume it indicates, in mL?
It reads 2.8 mL
